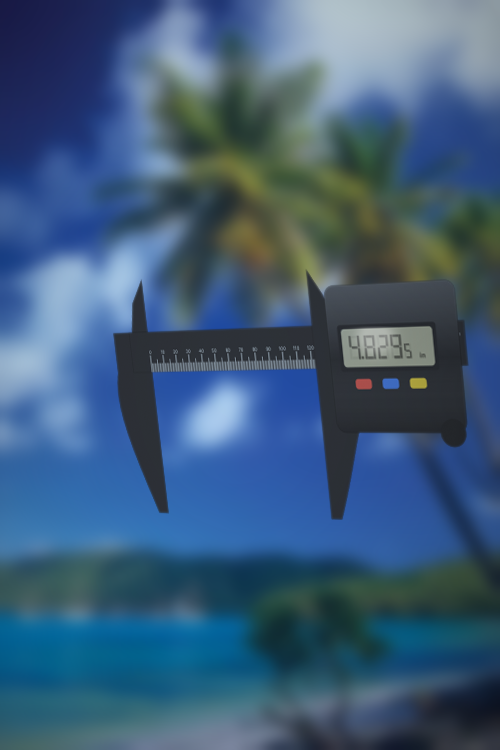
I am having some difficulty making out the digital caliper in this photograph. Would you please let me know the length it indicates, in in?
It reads 4.8295 in
